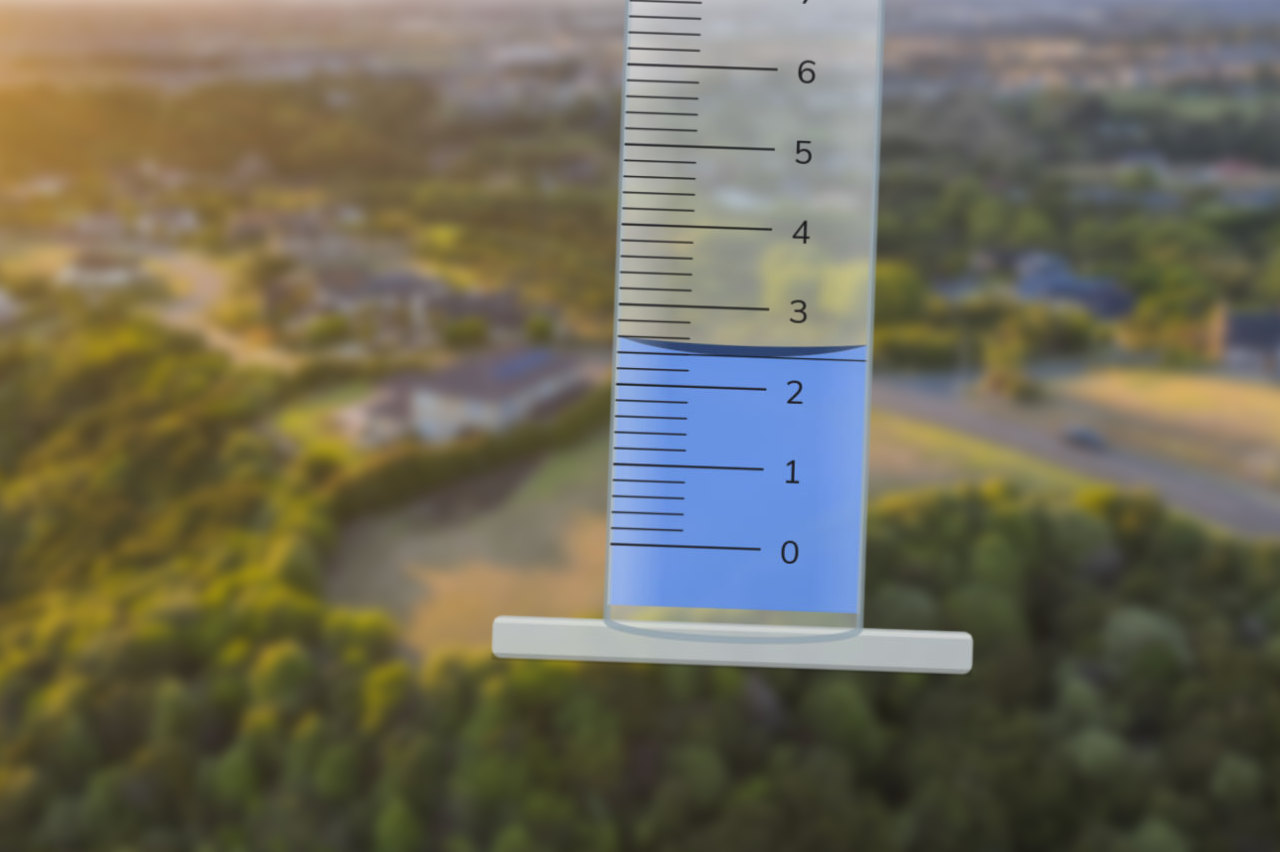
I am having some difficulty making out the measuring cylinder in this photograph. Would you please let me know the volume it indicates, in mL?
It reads 2.4 mL
